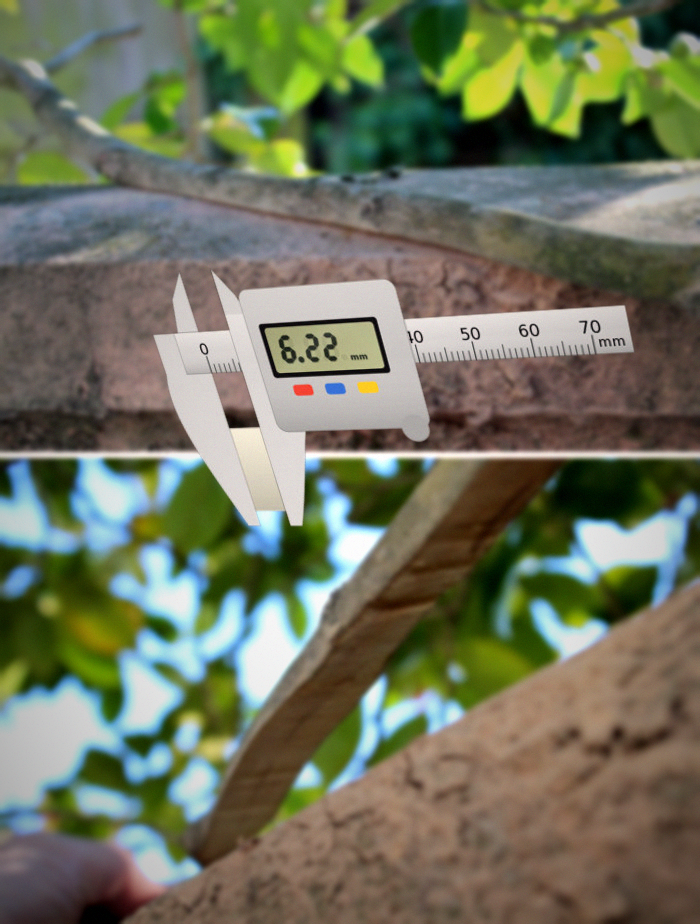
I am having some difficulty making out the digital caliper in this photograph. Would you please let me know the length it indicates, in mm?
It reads 6.22 mm
